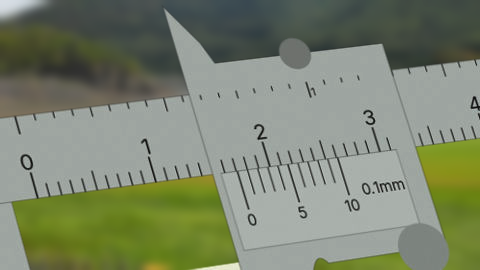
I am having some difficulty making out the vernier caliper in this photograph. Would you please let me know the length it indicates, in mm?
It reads 17.1 mm
